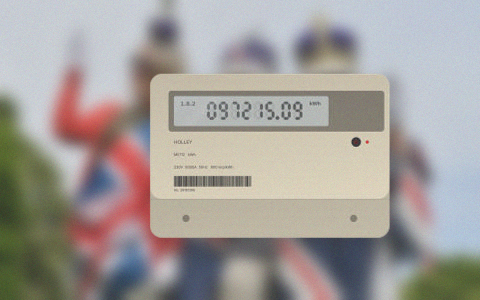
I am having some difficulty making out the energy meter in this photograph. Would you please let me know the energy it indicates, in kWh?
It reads 97215.09 kWh
